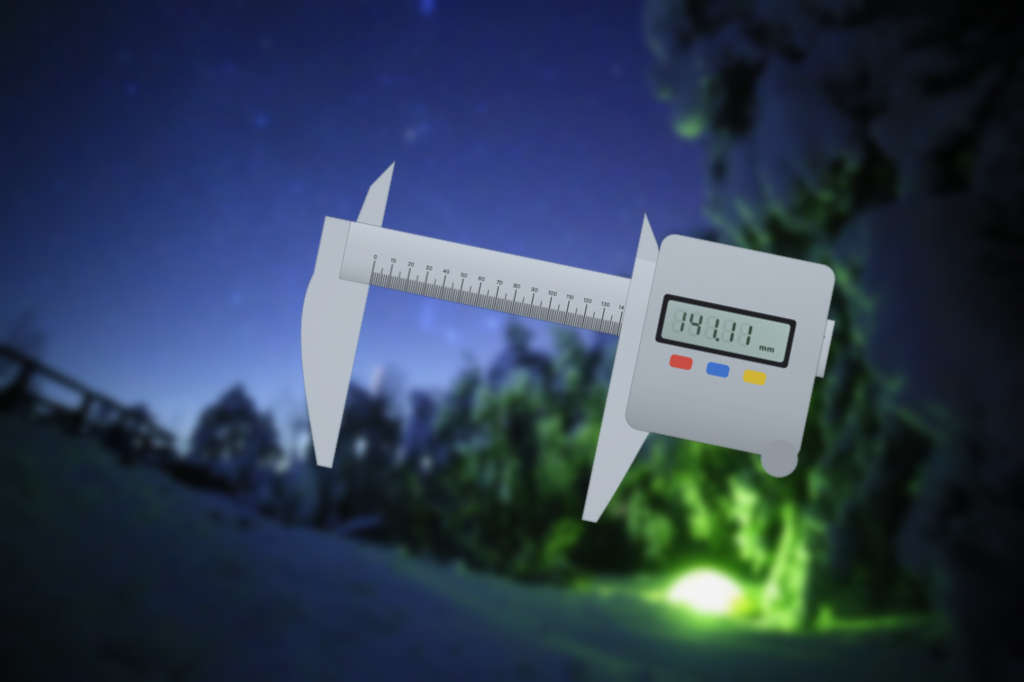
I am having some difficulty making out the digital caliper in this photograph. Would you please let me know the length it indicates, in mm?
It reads 141.11 mm
